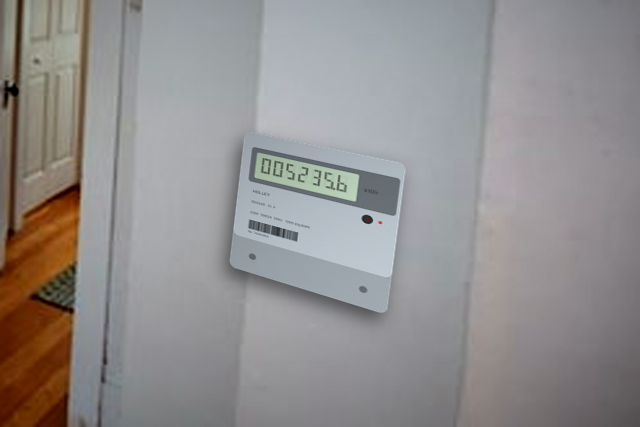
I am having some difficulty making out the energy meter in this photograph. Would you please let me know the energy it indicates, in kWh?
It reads 5235.6 kWh
